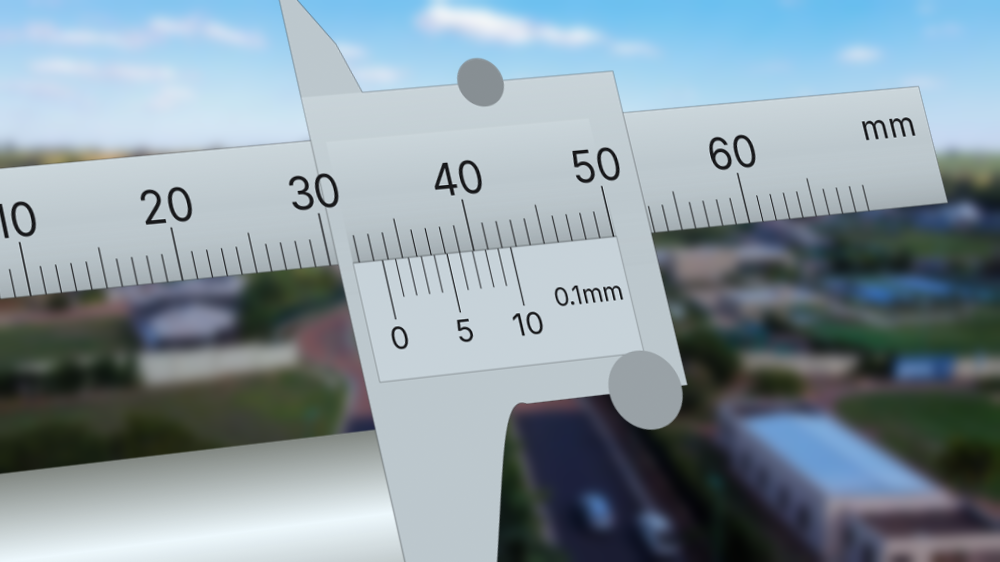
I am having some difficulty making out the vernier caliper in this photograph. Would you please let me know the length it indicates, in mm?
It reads 33.6 mm
